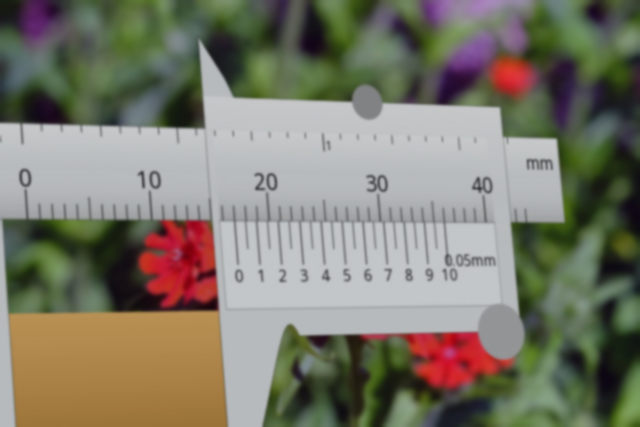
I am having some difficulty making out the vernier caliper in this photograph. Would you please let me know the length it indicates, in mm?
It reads 17.0 mm
